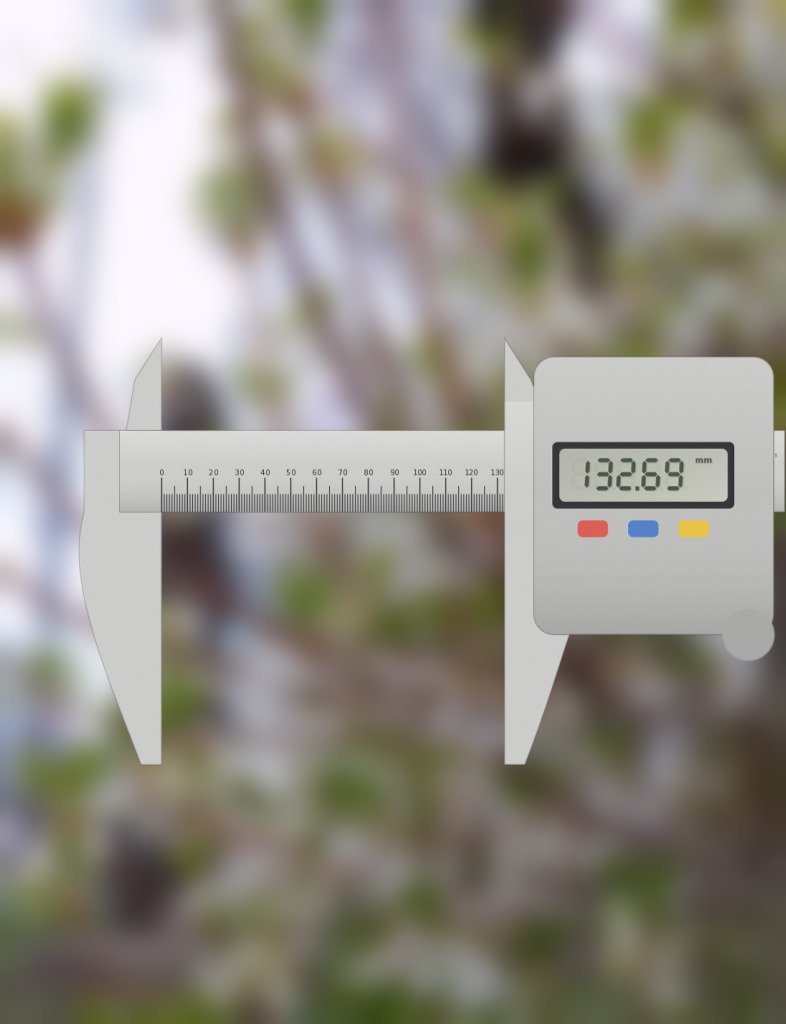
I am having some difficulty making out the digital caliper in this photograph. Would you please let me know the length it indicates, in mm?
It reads 132.69 mm
